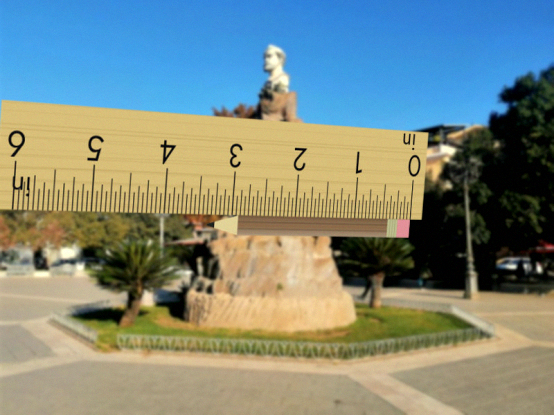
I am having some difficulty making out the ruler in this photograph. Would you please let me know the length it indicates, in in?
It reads 3.375 in
